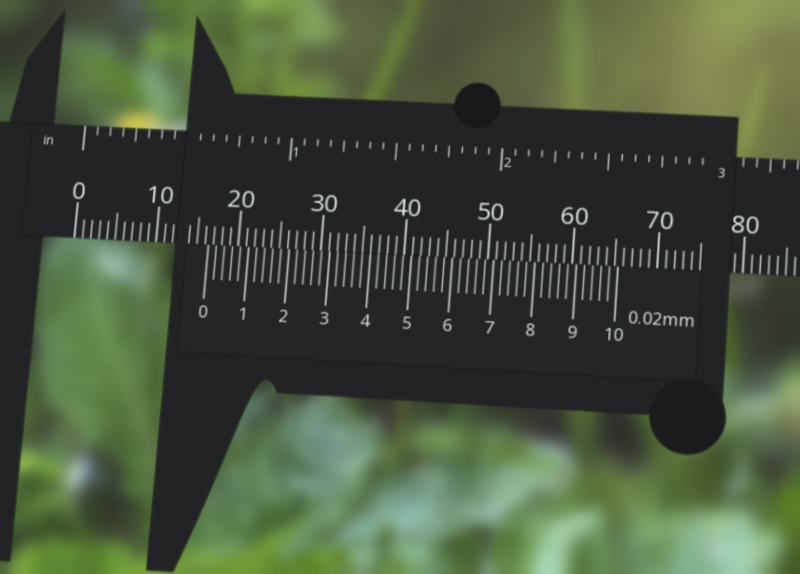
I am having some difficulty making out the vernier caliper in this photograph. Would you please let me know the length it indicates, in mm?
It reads 16.4 mm
